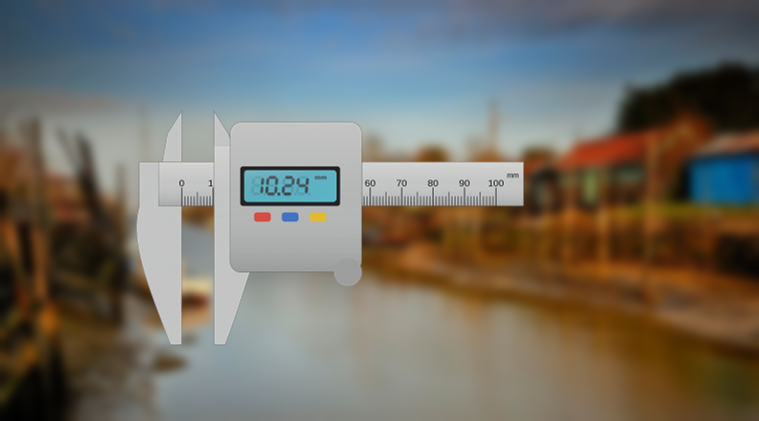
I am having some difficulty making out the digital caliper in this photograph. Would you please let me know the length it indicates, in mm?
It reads 10.24 mm
